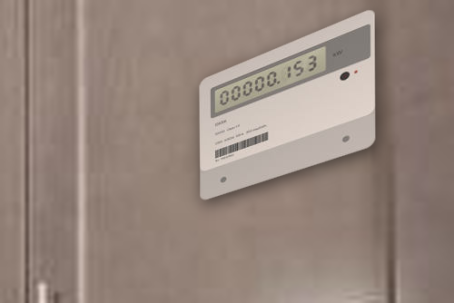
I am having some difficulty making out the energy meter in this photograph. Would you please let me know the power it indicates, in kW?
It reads 0.153 kW
